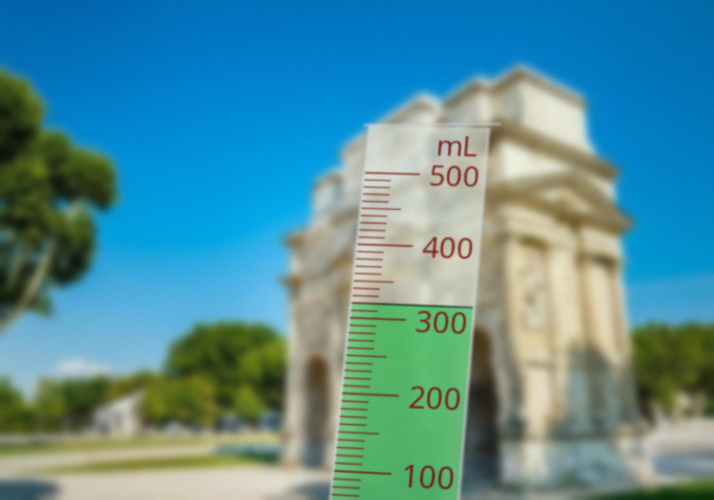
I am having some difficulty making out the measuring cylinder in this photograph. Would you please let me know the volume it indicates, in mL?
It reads 320 mL
